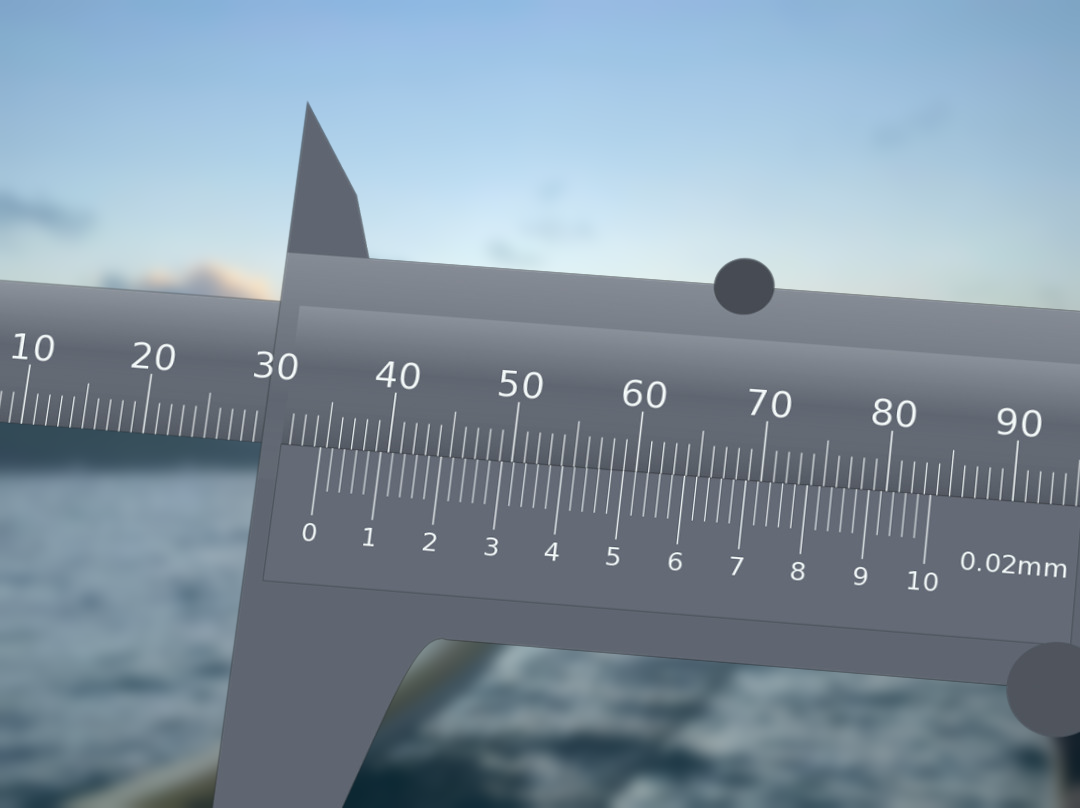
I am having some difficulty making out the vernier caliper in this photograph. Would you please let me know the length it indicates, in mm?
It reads 34.5 mm
